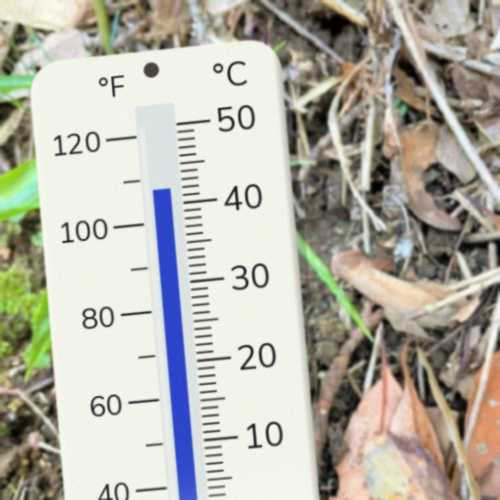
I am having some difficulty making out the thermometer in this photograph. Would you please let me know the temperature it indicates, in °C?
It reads 42 °C
